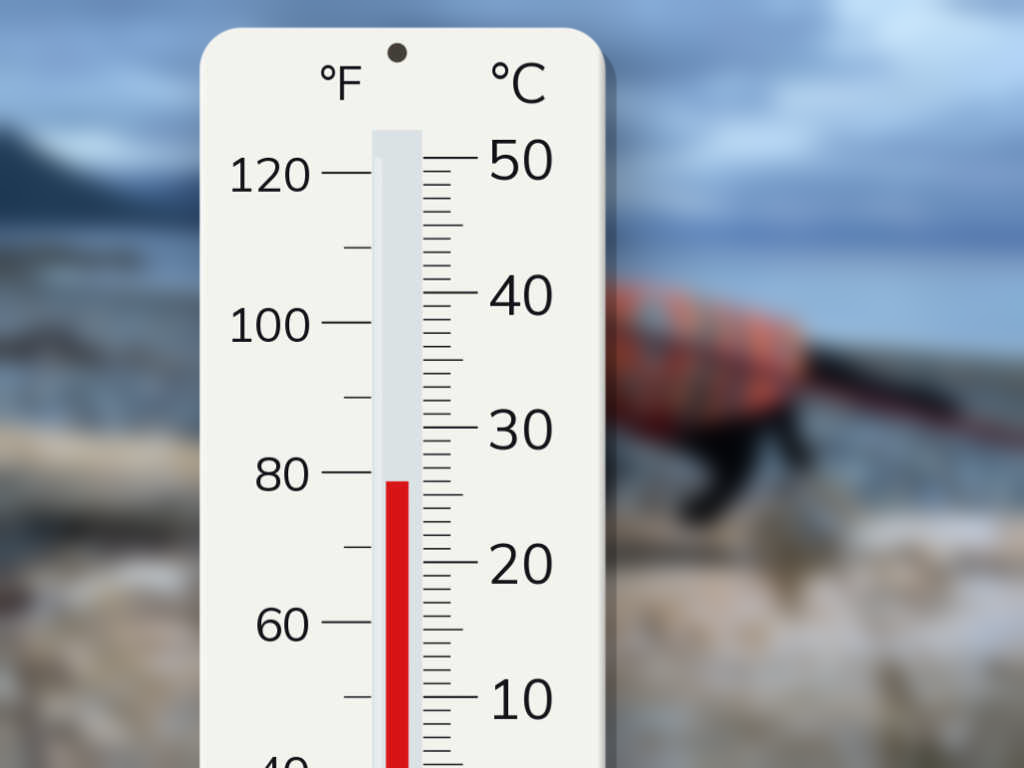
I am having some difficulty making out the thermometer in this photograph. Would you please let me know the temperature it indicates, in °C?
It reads 26 °C
